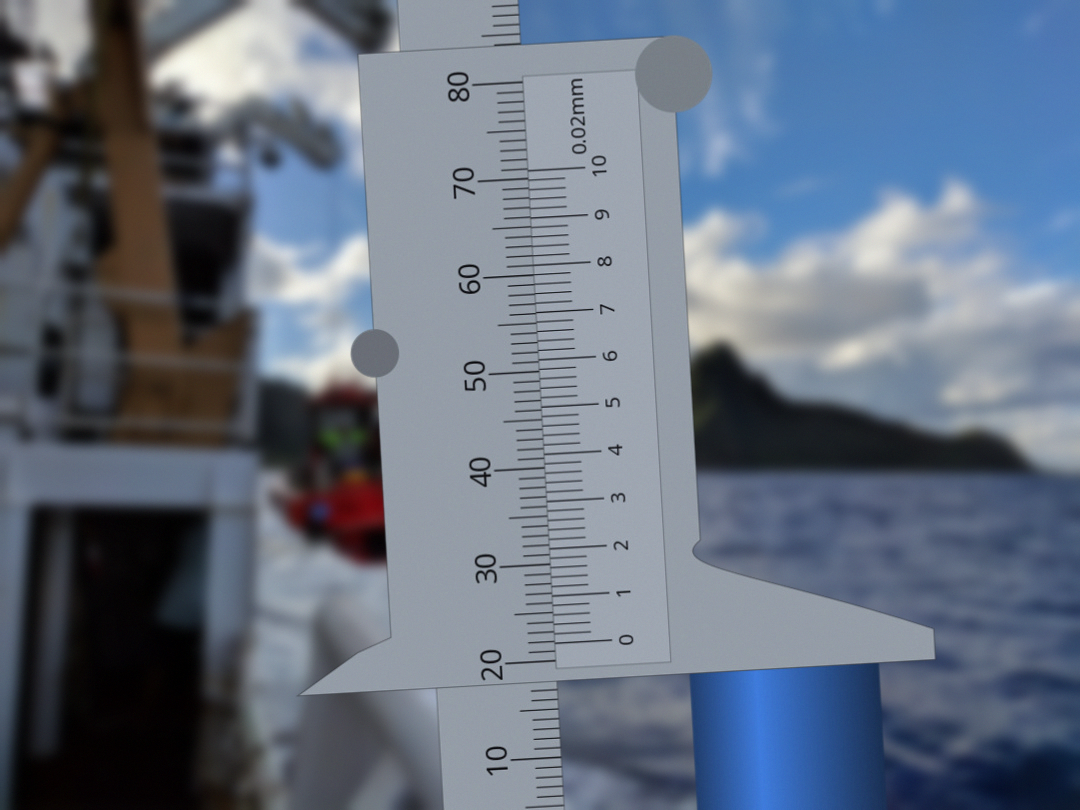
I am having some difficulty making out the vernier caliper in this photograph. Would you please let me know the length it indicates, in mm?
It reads 21.8 mm
